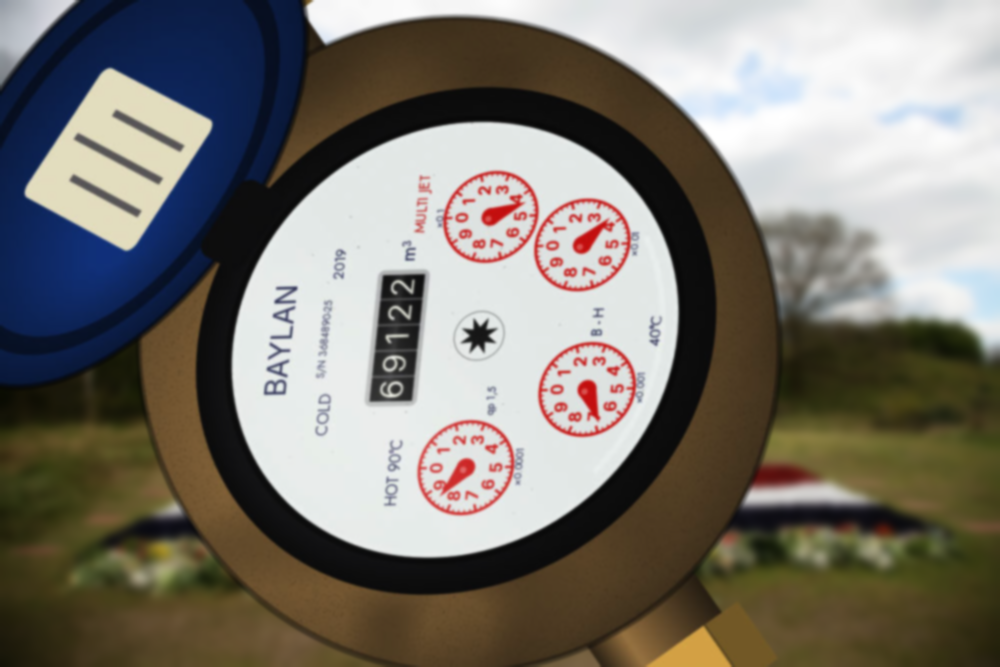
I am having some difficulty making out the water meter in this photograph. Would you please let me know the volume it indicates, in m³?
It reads 69122.4368 m³
